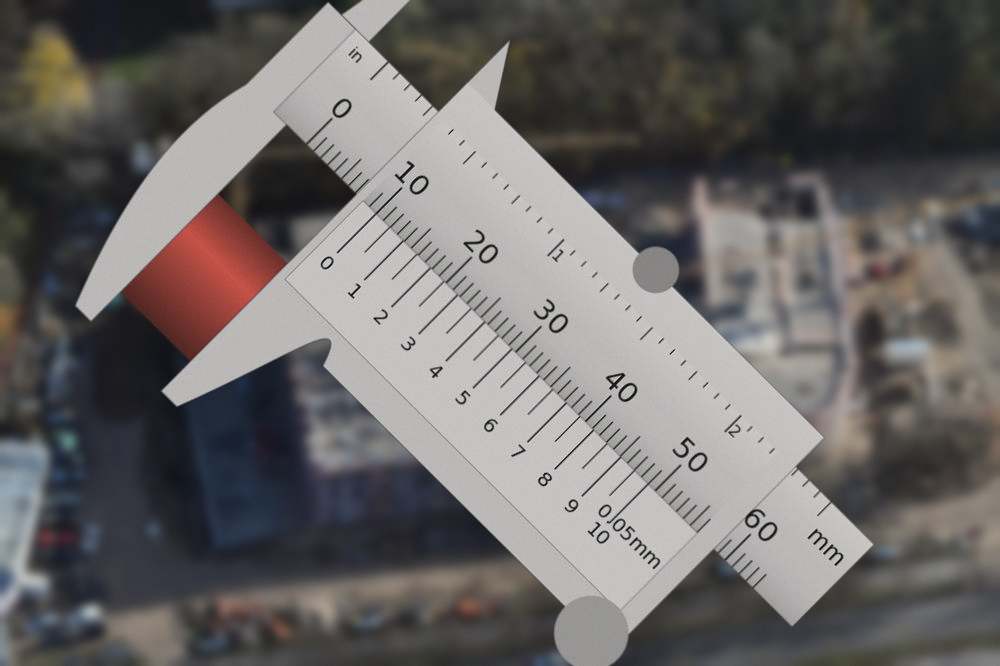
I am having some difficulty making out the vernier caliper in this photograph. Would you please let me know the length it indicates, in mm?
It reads 10.0 mm
